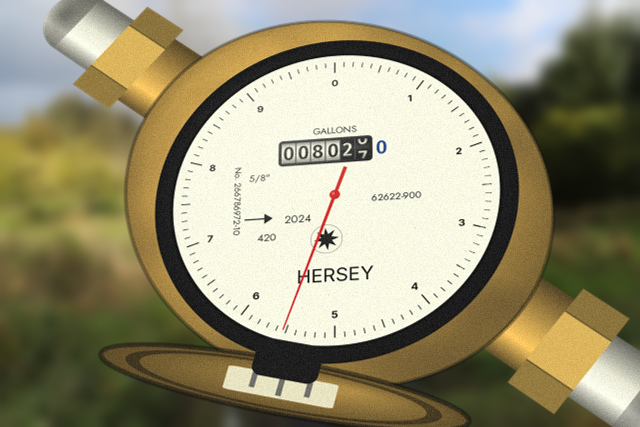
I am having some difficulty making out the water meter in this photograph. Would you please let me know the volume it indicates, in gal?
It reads 80265.5 gal
